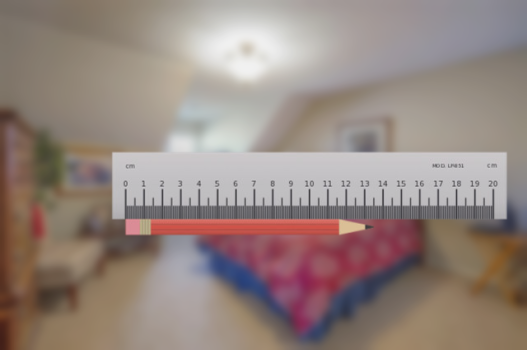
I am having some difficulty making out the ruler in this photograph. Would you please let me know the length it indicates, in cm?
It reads 13.5 cm
